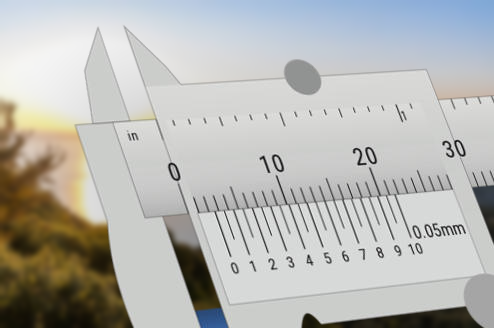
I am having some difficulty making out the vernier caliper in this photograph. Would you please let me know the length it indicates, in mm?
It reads 2.6 mm
